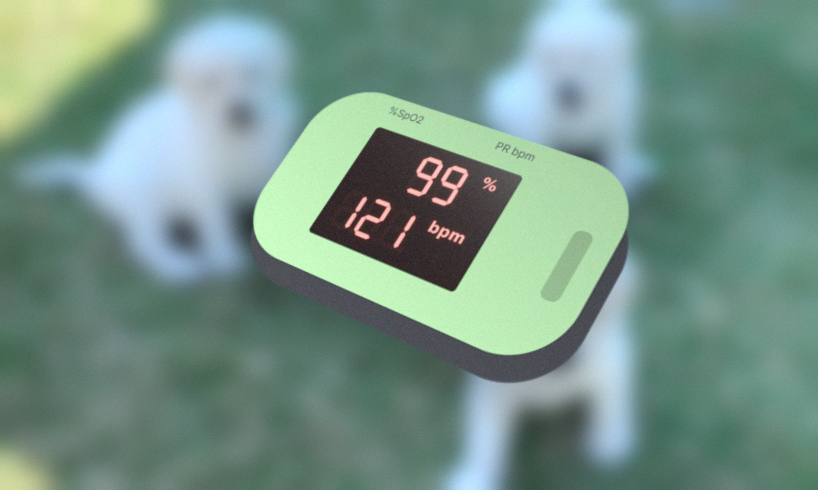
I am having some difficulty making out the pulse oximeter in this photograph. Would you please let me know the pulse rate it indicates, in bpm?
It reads 121 bpm
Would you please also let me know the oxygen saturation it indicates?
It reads 99 %
